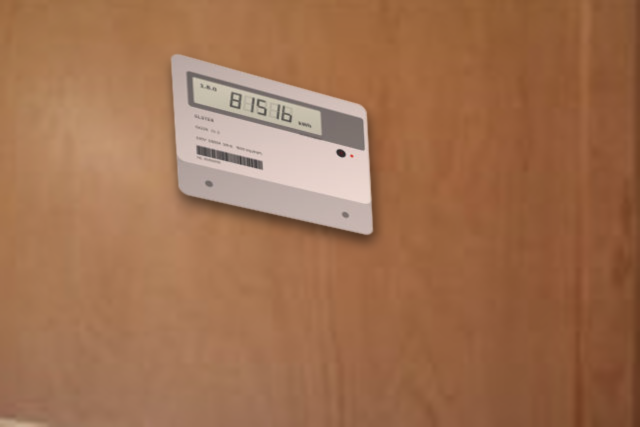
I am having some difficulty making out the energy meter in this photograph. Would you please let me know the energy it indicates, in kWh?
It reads 81516 kWh
